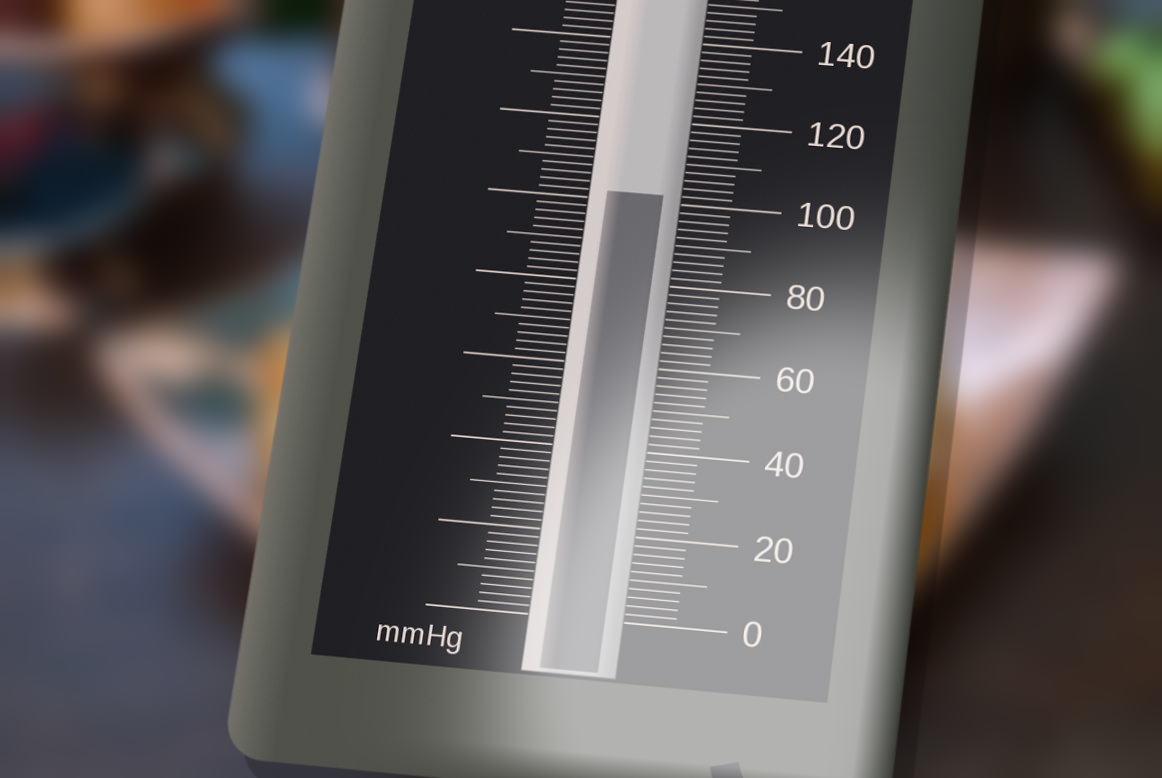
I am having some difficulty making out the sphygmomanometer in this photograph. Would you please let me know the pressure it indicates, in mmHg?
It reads 102 mmHg
